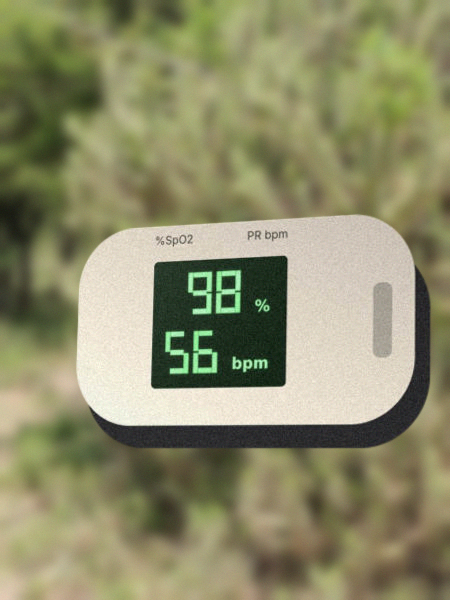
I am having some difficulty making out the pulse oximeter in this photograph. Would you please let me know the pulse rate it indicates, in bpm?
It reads 56 bpm
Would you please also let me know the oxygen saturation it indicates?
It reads 98 %
